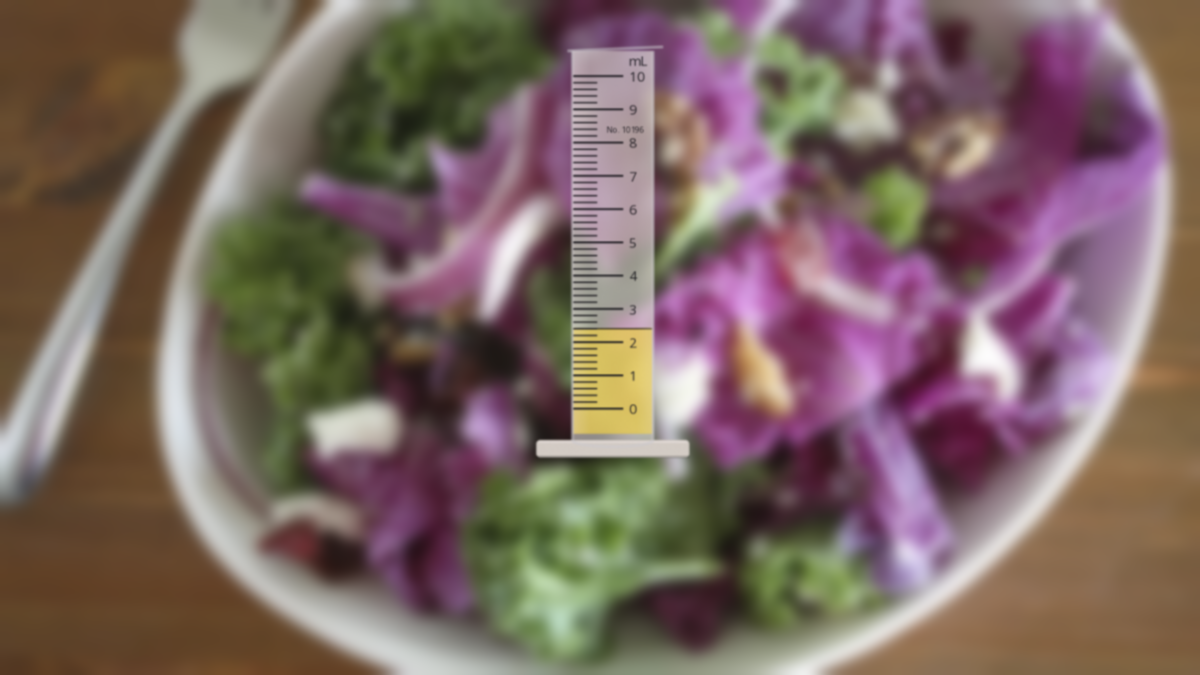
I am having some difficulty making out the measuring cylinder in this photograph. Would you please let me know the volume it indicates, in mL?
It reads 2.4 mL
